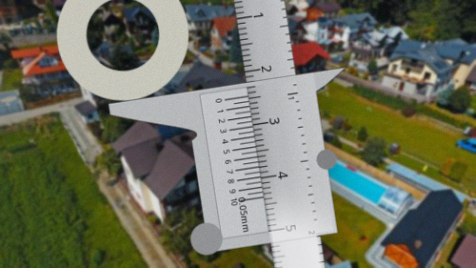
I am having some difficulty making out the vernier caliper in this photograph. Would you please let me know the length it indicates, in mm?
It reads 24.6 mm
